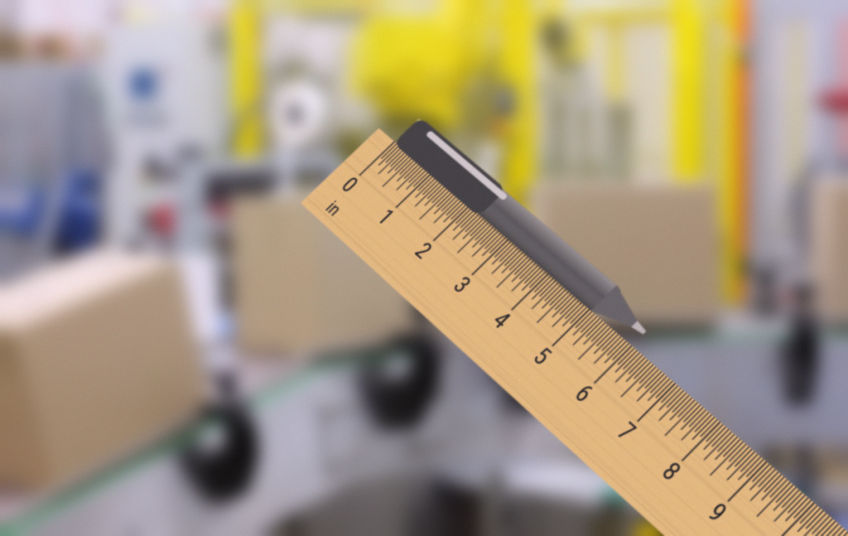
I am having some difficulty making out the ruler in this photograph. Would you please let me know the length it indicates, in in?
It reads 6 in
